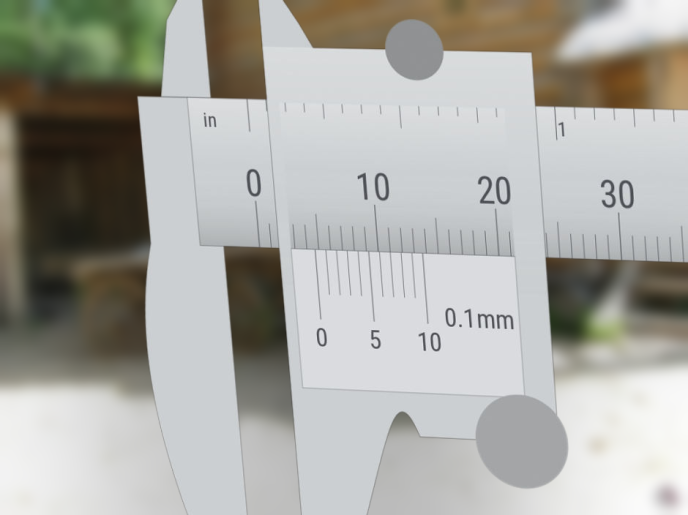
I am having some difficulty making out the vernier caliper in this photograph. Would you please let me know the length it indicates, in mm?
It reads 4.7 mm
